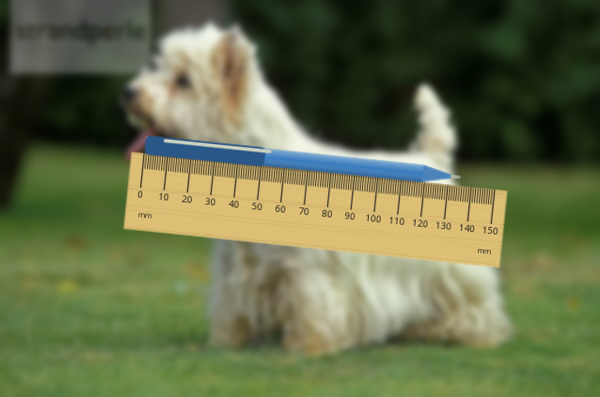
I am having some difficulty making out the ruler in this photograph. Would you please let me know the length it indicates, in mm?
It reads 135 mm
